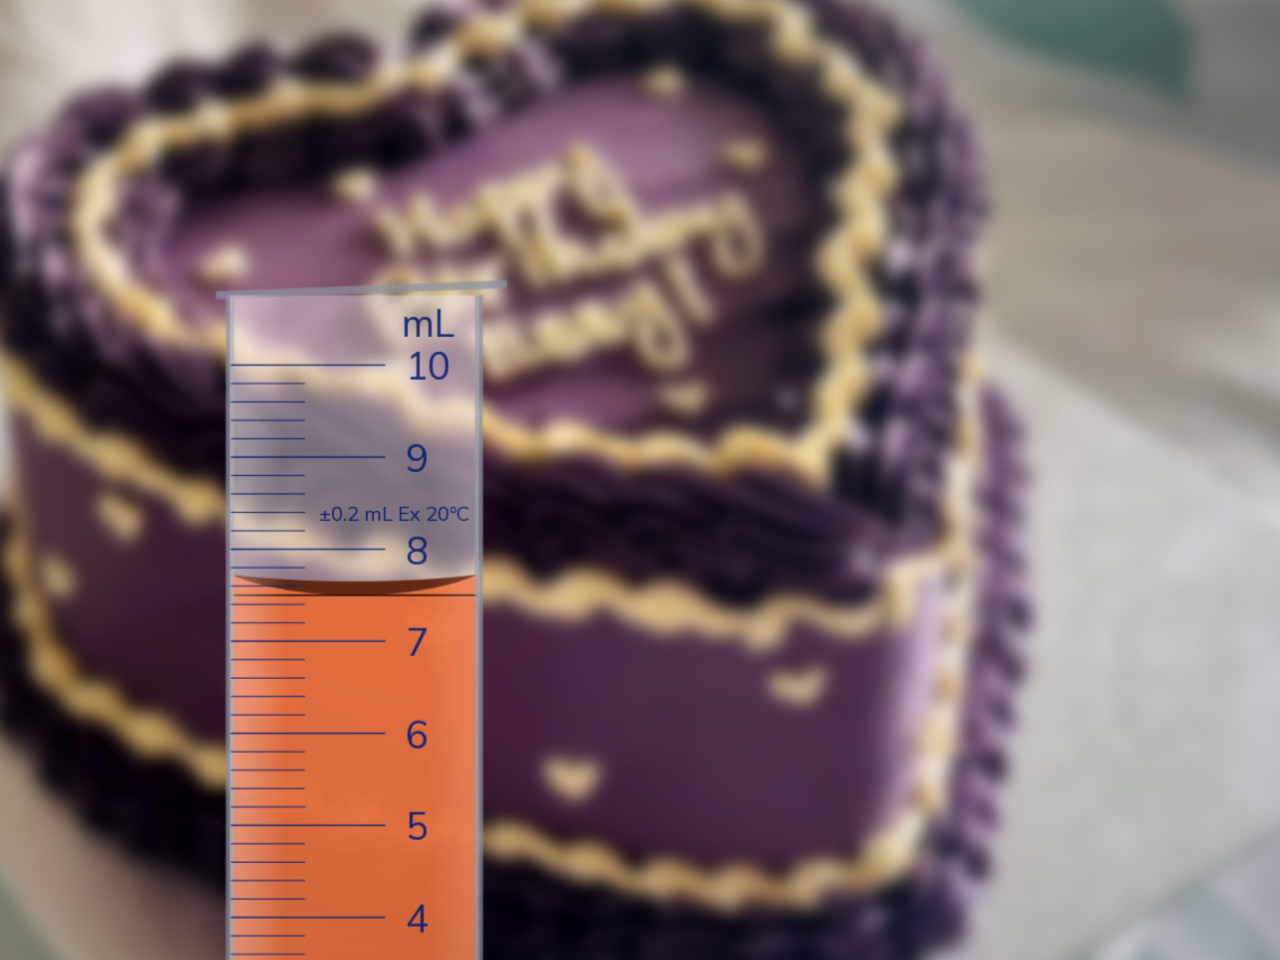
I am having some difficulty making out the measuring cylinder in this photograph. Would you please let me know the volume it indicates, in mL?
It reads 7.5 mL
